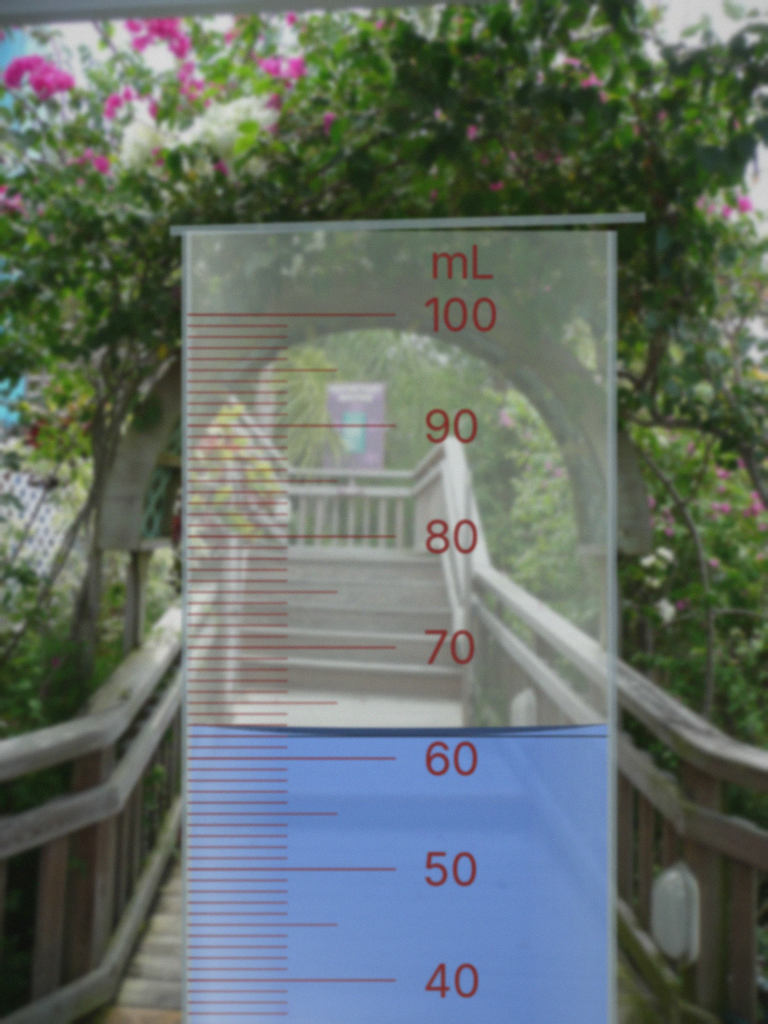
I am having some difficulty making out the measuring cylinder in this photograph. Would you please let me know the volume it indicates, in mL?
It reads 62 mL
